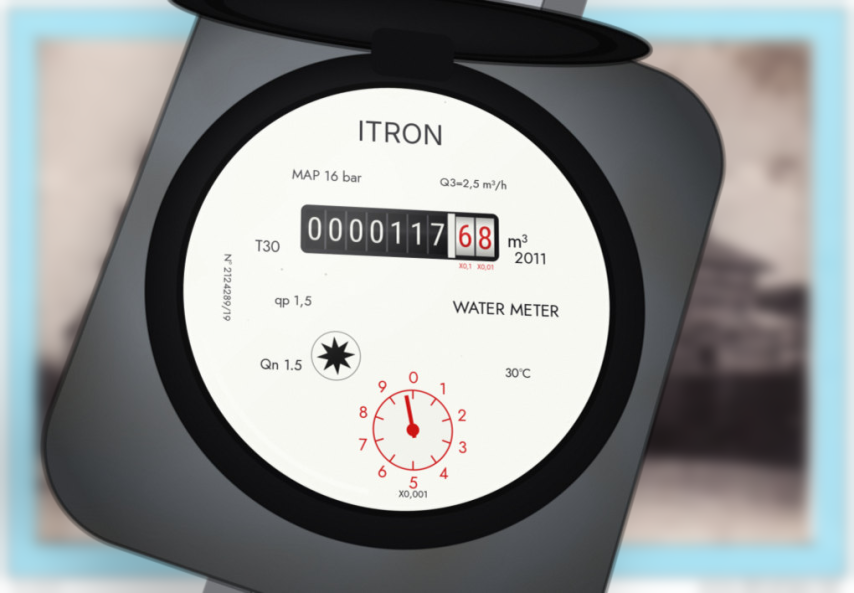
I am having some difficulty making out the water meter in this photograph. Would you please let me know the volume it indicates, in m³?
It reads 117.679 m³
